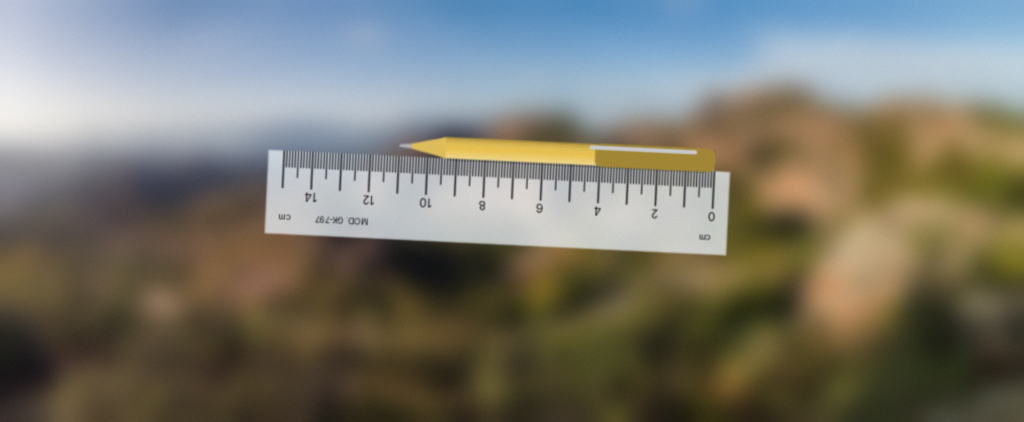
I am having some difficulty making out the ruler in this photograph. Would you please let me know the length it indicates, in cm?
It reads 11 cm
